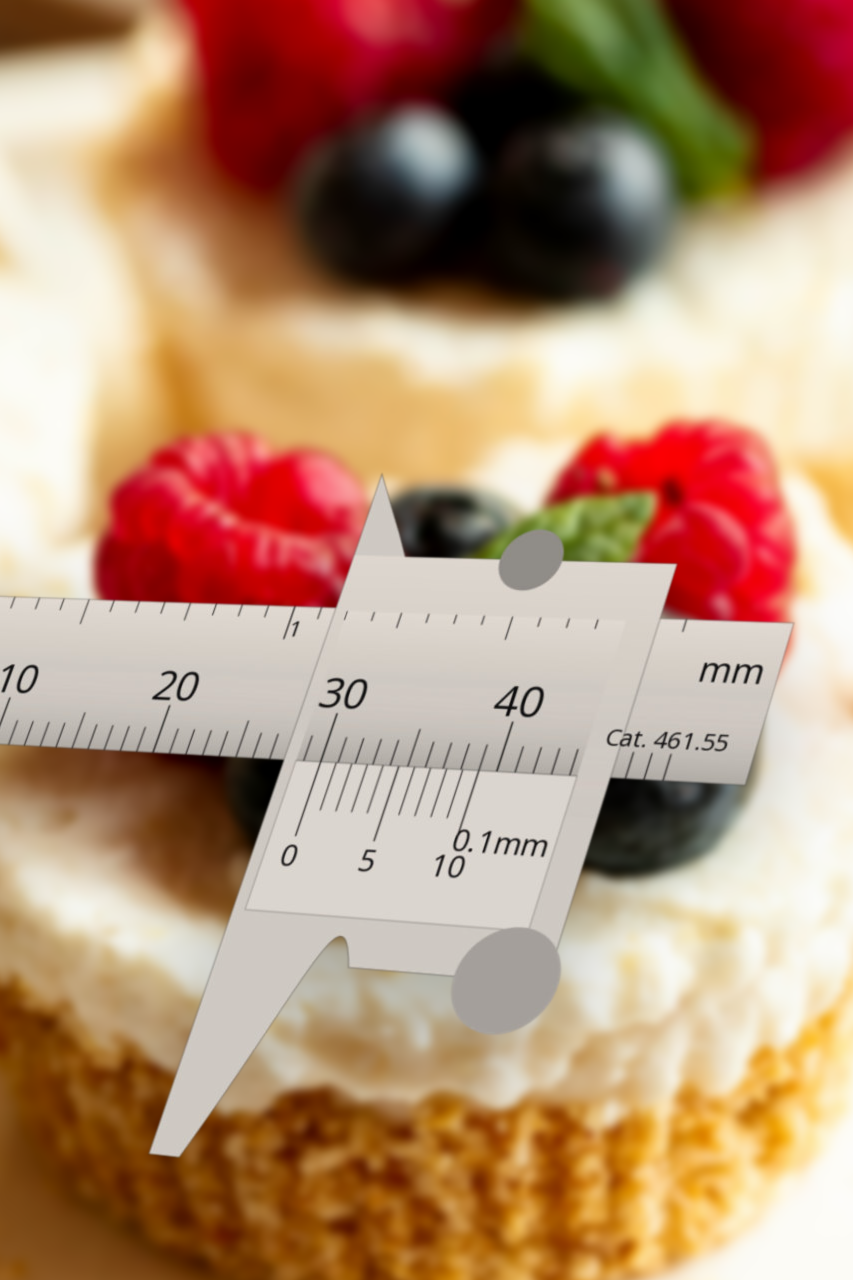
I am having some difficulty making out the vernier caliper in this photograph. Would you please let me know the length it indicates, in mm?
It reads 30.0 mm
